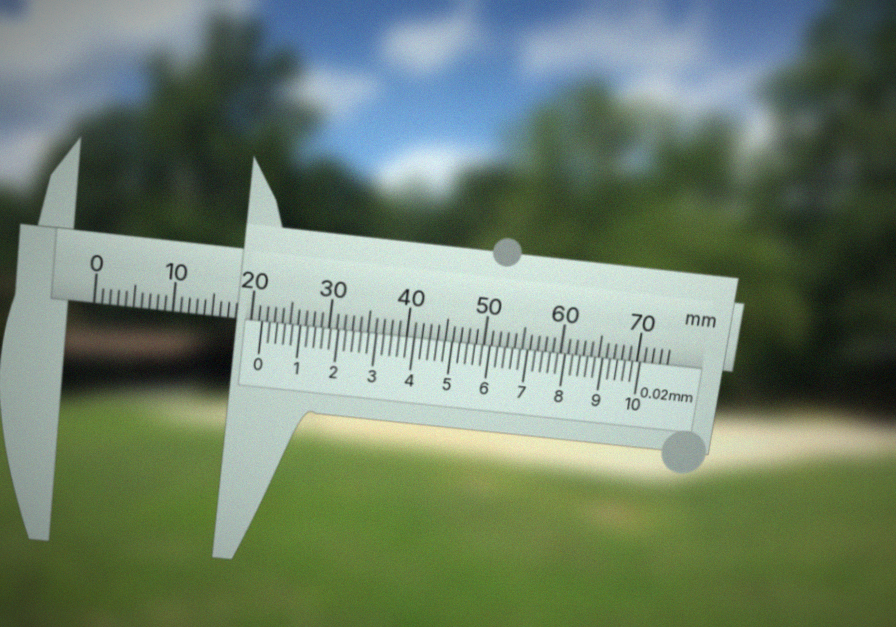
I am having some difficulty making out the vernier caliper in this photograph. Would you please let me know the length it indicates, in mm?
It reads 21.4 mm
